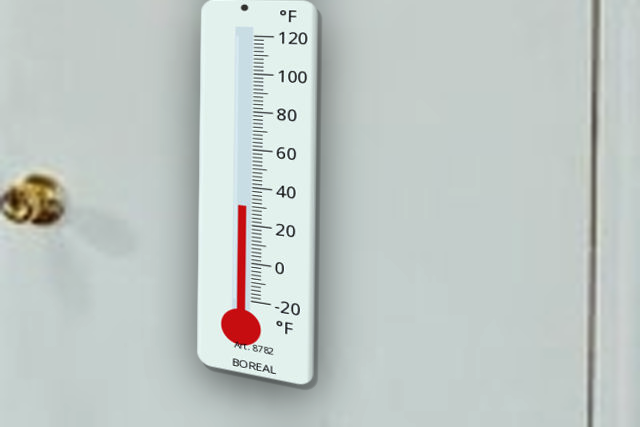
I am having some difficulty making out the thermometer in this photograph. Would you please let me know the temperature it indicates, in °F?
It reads 30 °F
